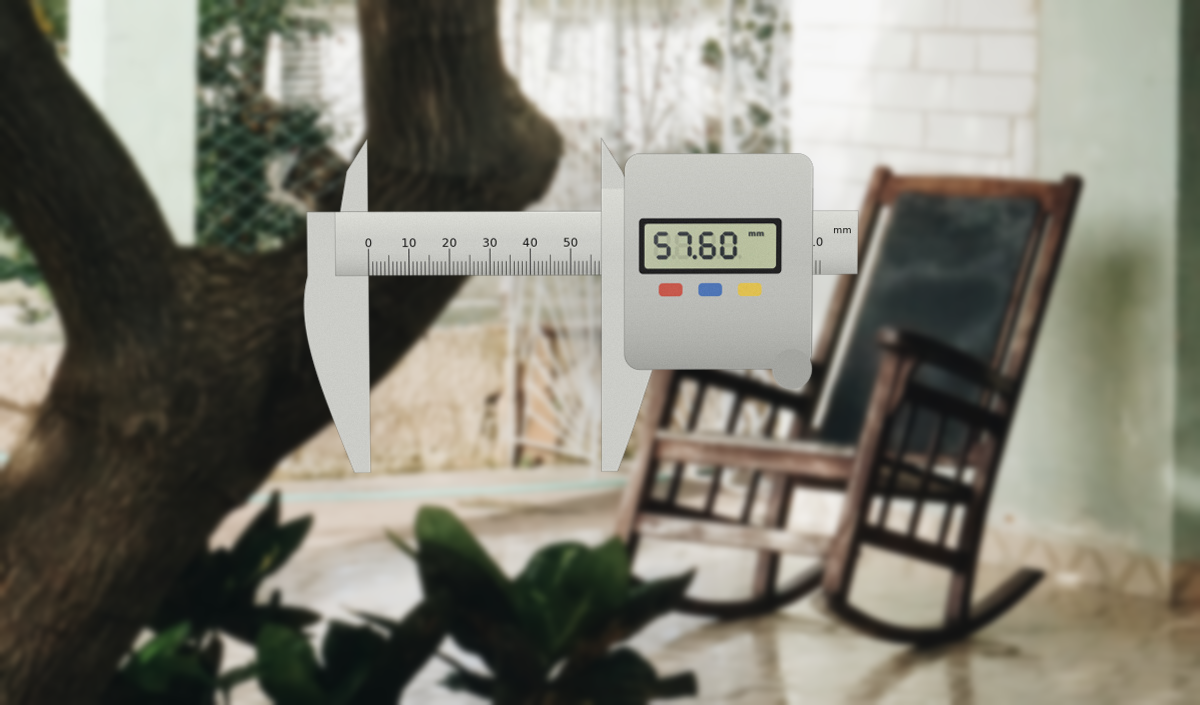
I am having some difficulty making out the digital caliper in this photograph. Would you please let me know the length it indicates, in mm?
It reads 57.60 mm
